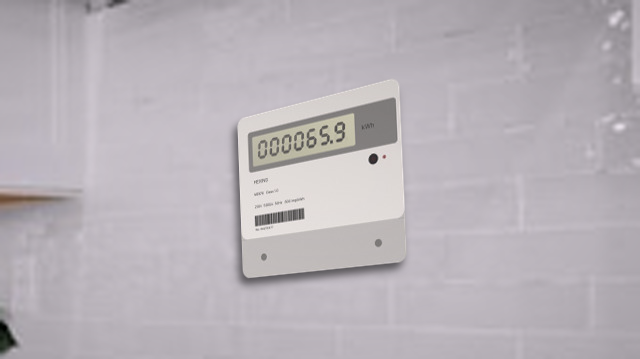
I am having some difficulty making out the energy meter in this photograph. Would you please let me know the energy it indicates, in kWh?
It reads 65.9 kWh
